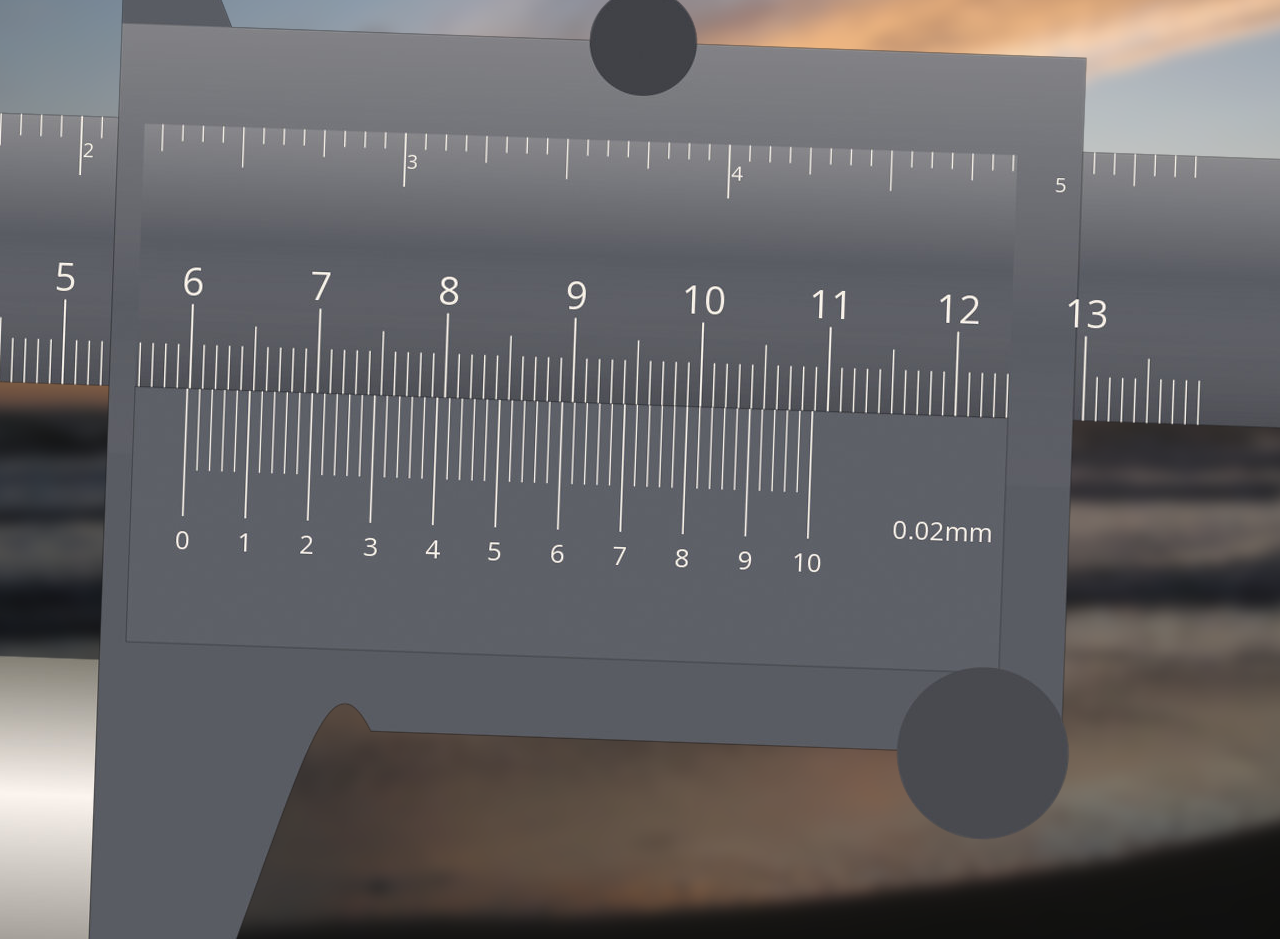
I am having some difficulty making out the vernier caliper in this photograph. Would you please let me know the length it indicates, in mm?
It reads 59.8 mm
